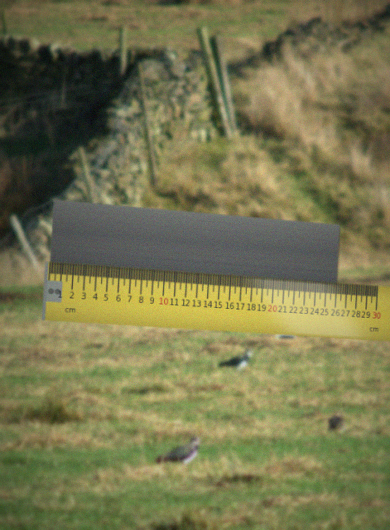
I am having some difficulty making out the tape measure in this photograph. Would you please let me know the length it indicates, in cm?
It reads 26 cm
